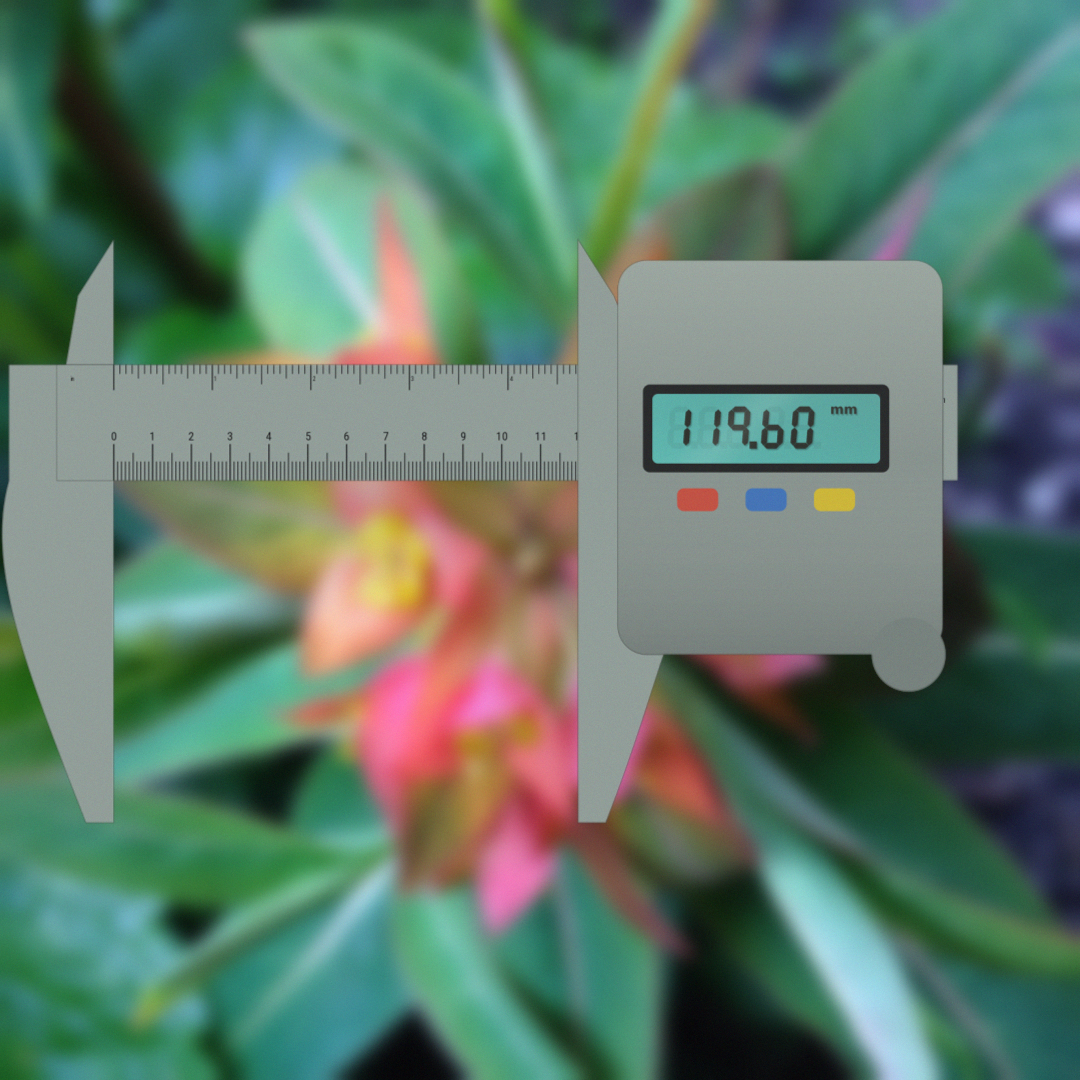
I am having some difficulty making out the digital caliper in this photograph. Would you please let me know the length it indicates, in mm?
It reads 119.60 mm
